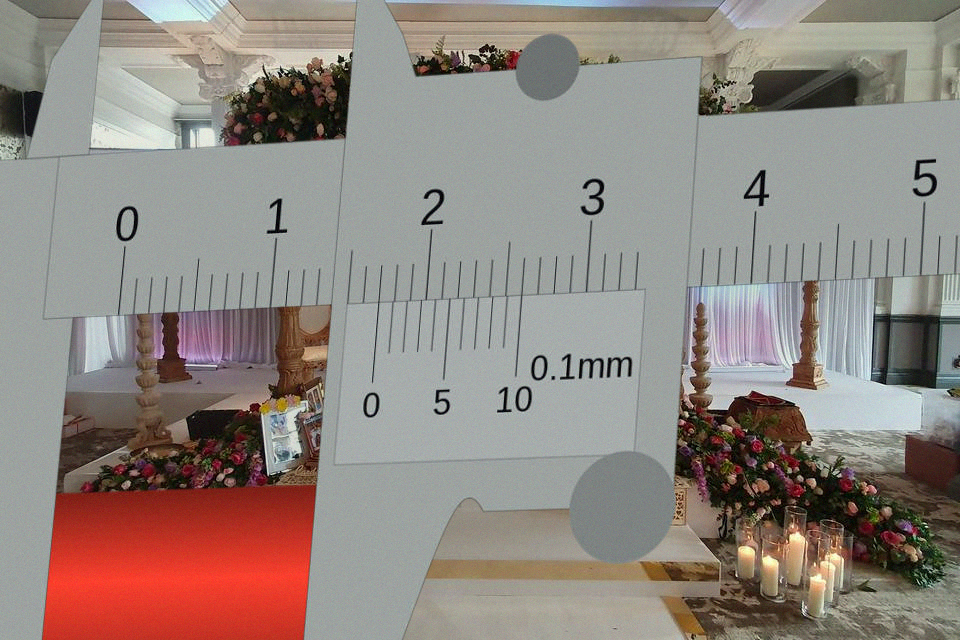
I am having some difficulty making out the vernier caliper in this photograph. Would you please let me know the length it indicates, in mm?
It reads 17.0 mm
